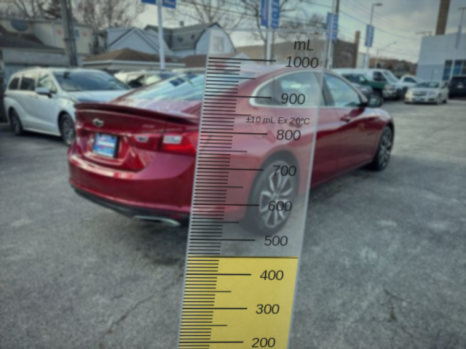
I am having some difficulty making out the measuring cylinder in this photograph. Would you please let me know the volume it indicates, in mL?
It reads 450 mL
